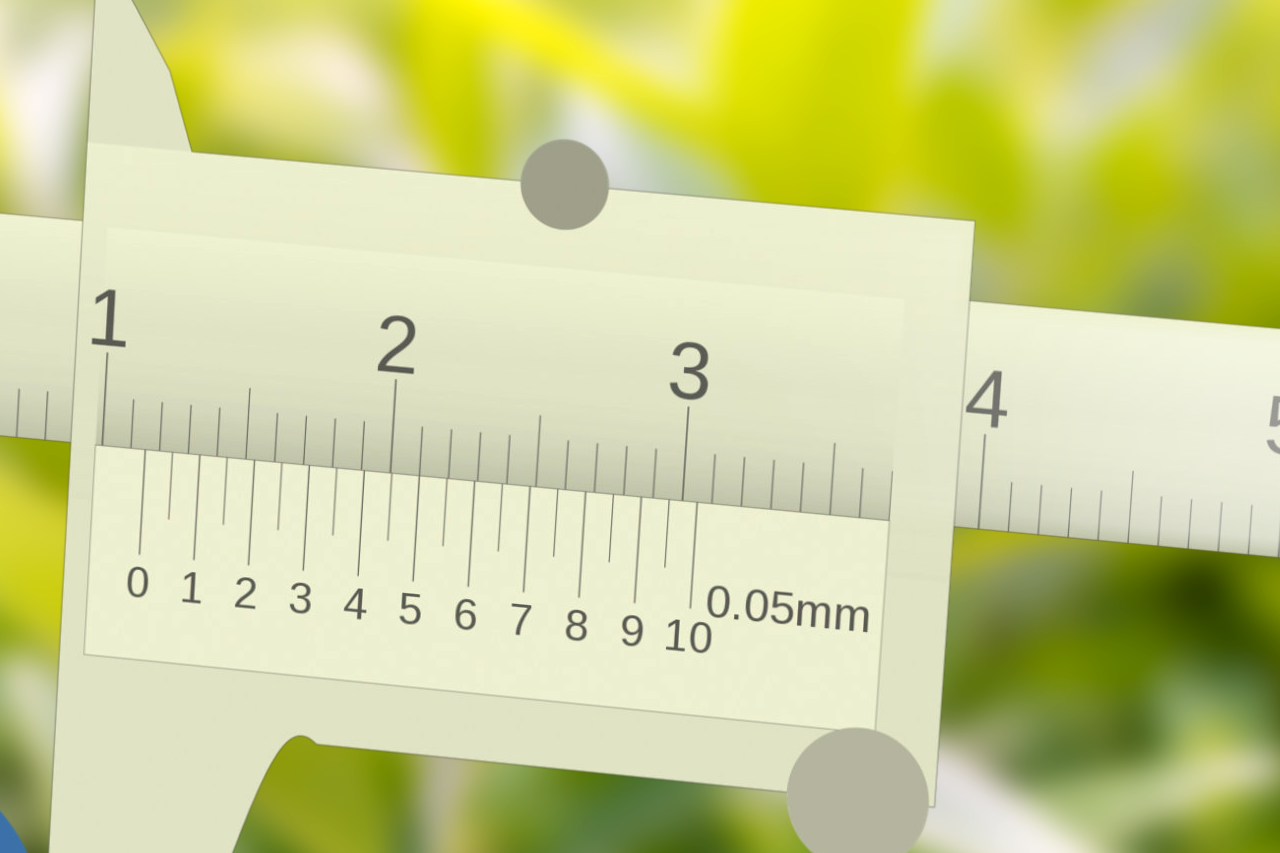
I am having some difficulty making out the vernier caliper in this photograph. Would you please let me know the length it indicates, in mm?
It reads 11.50 mm
